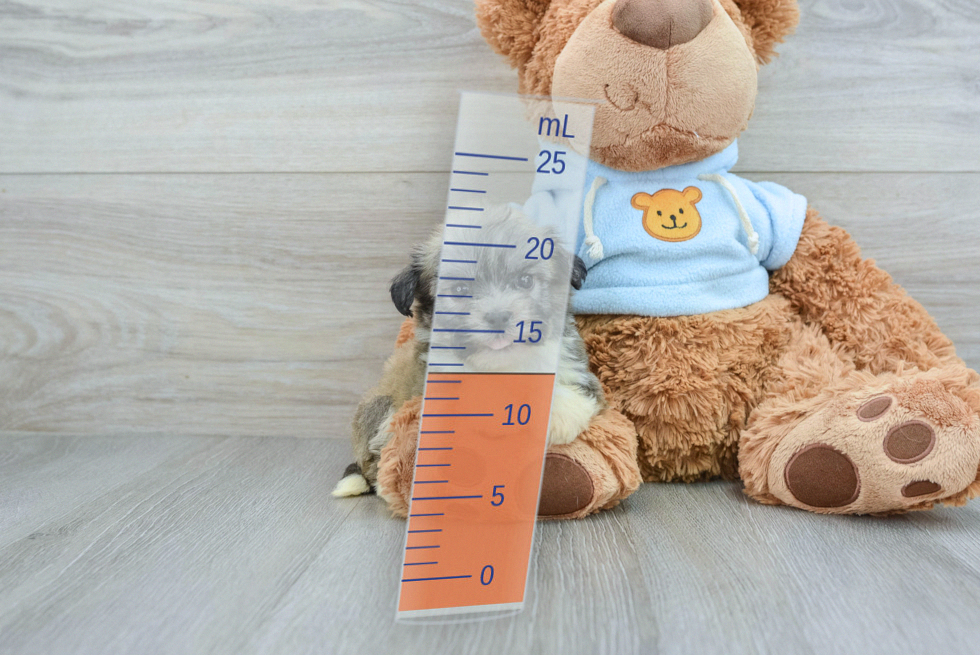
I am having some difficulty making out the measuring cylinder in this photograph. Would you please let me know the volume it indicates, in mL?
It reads 12.5 mL
